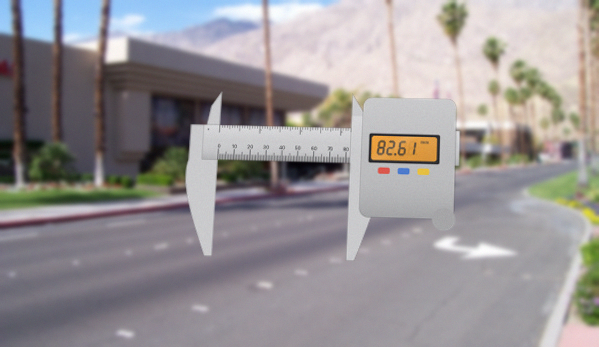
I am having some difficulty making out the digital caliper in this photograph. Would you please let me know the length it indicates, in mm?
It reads 82.61 mm
